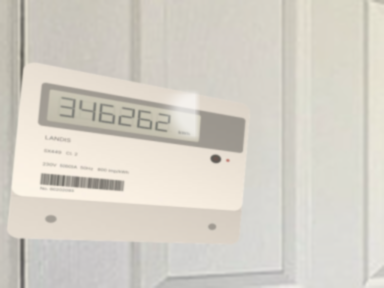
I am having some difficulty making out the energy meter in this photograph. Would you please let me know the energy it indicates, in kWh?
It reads 346262 kWh
